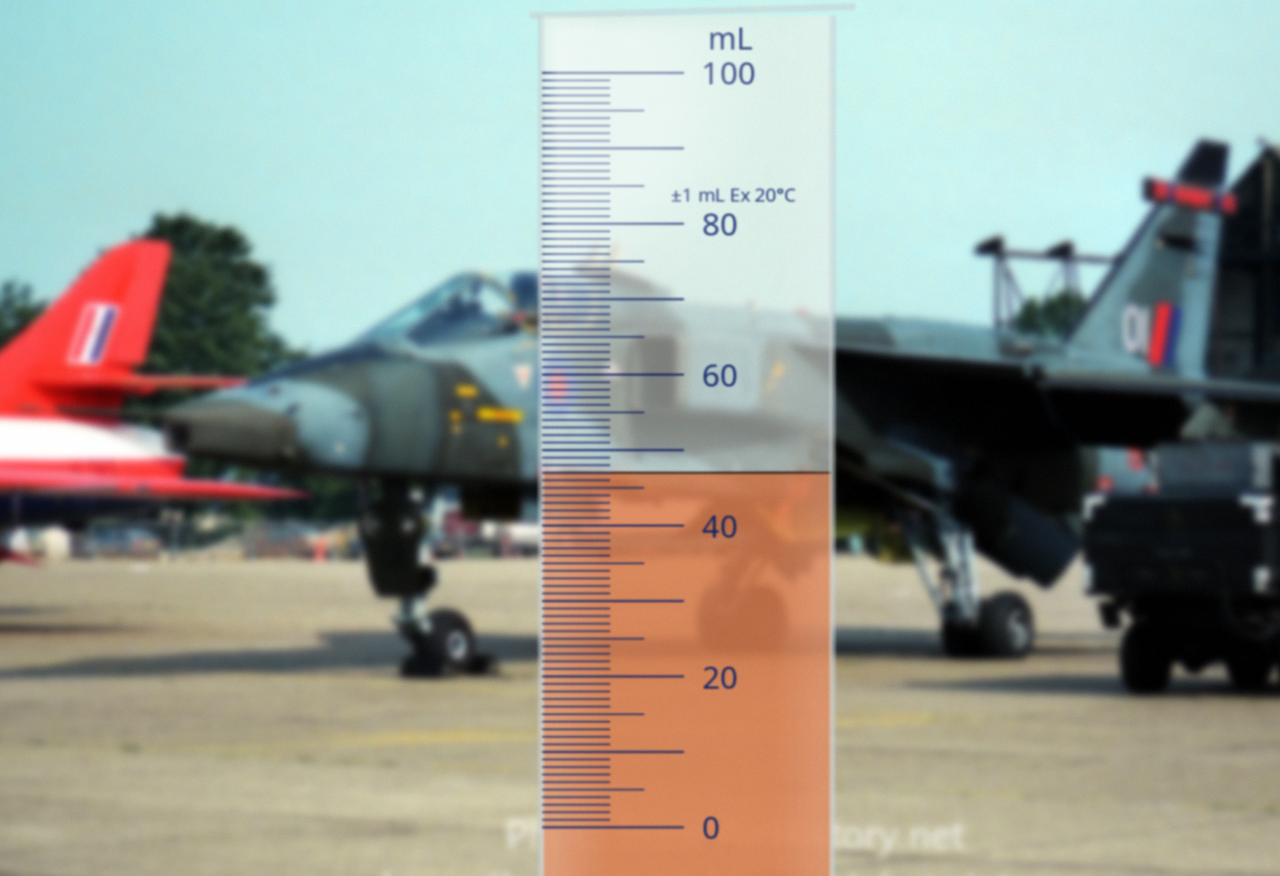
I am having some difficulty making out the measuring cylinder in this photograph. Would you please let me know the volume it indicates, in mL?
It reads 47 mL
